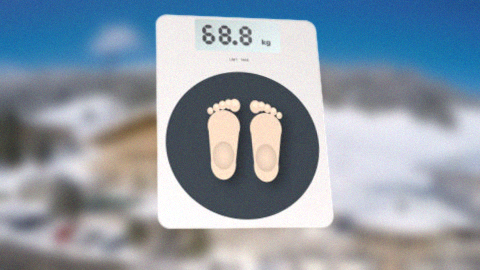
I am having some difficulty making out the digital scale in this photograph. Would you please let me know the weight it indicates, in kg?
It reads 68.8 kg
